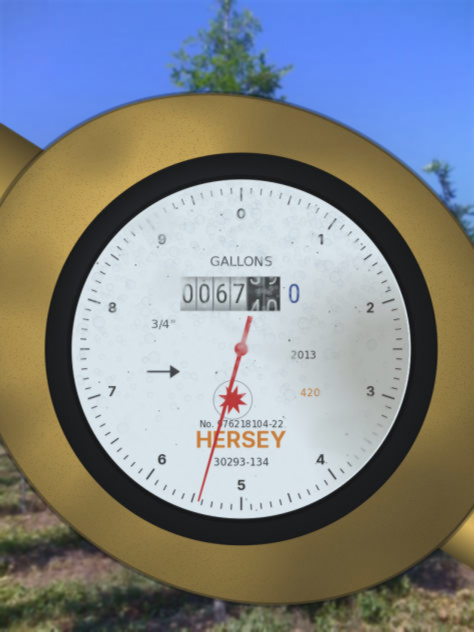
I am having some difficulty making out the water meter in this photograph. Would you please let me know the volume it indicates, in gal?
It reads 67395.4 gal
